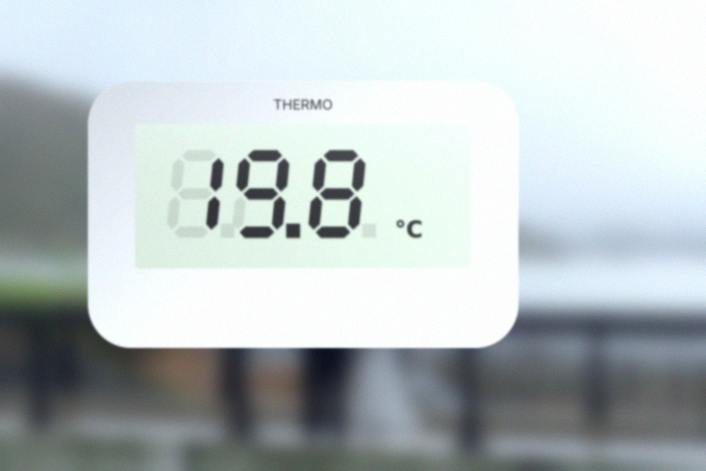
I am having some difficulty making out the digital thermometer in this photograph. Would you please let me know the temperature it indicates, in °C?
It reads 19.8 °C
